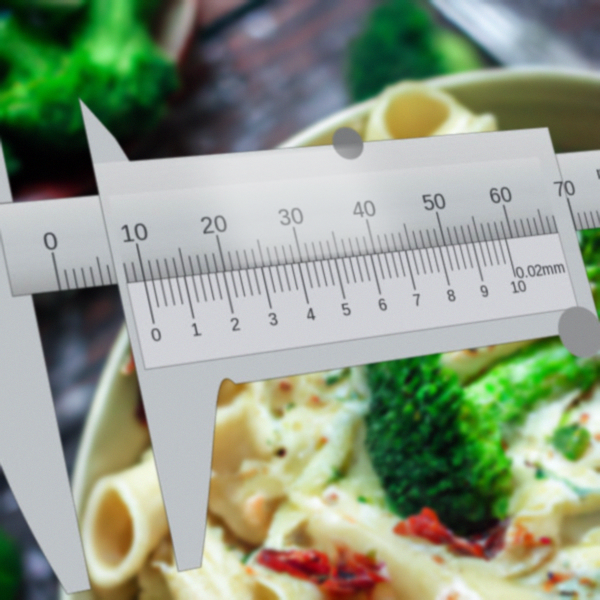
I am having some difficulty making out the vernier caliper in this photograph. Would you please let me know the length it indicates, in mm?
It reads 10.0 mm
